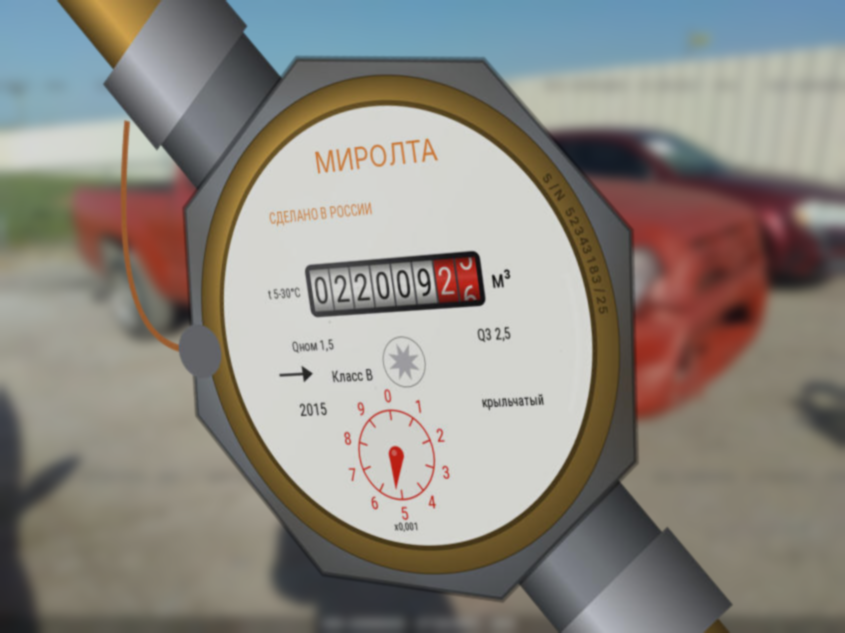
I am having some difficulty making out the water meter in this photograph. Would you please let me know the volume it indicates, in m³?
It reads 22009.255 m³
